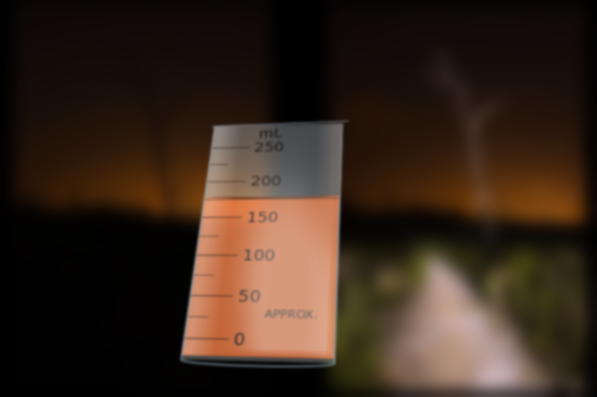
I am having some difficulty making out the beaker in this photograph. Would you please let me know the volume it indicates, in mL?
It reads 175 mL
